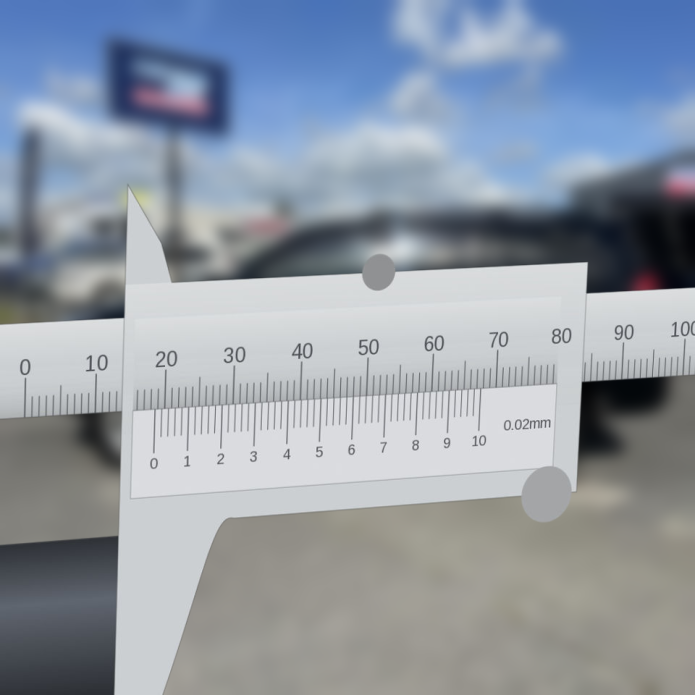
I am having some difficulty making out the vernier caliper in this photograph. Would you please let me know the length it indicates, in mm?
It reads 18.6 mm
